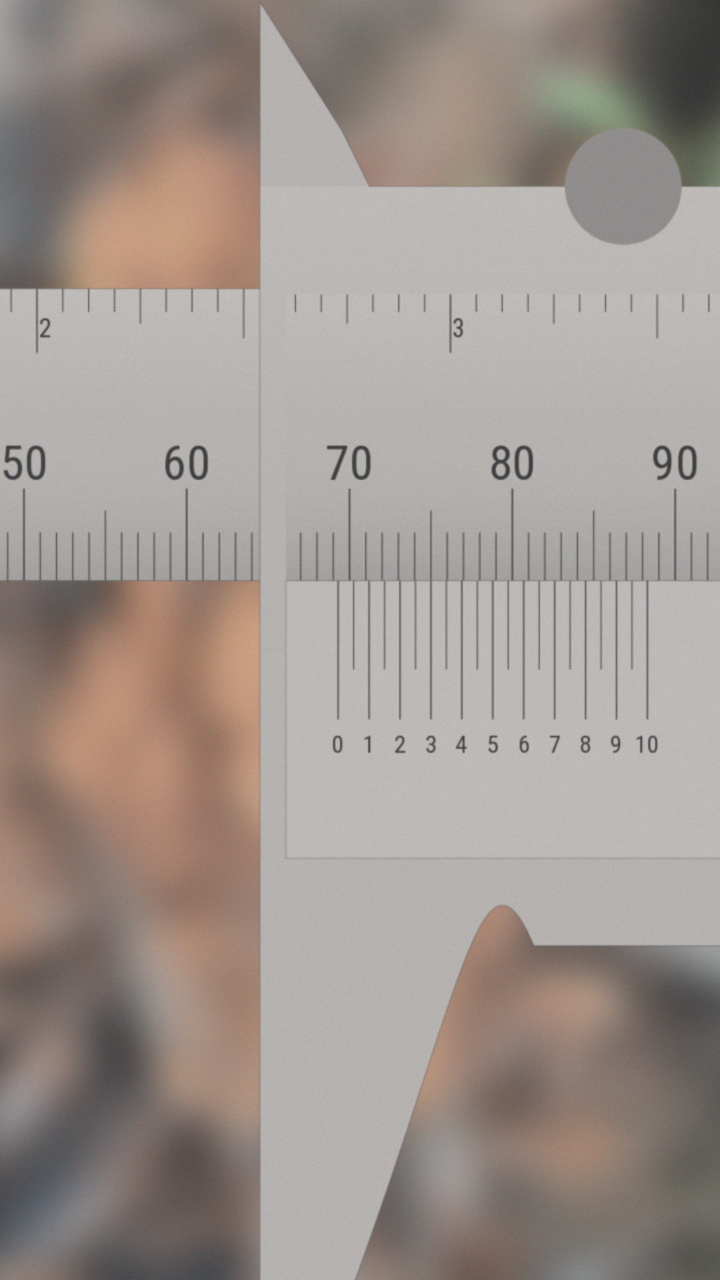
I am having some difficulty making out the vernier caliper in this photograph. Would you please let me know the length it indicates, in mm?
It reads 69.3 mm
